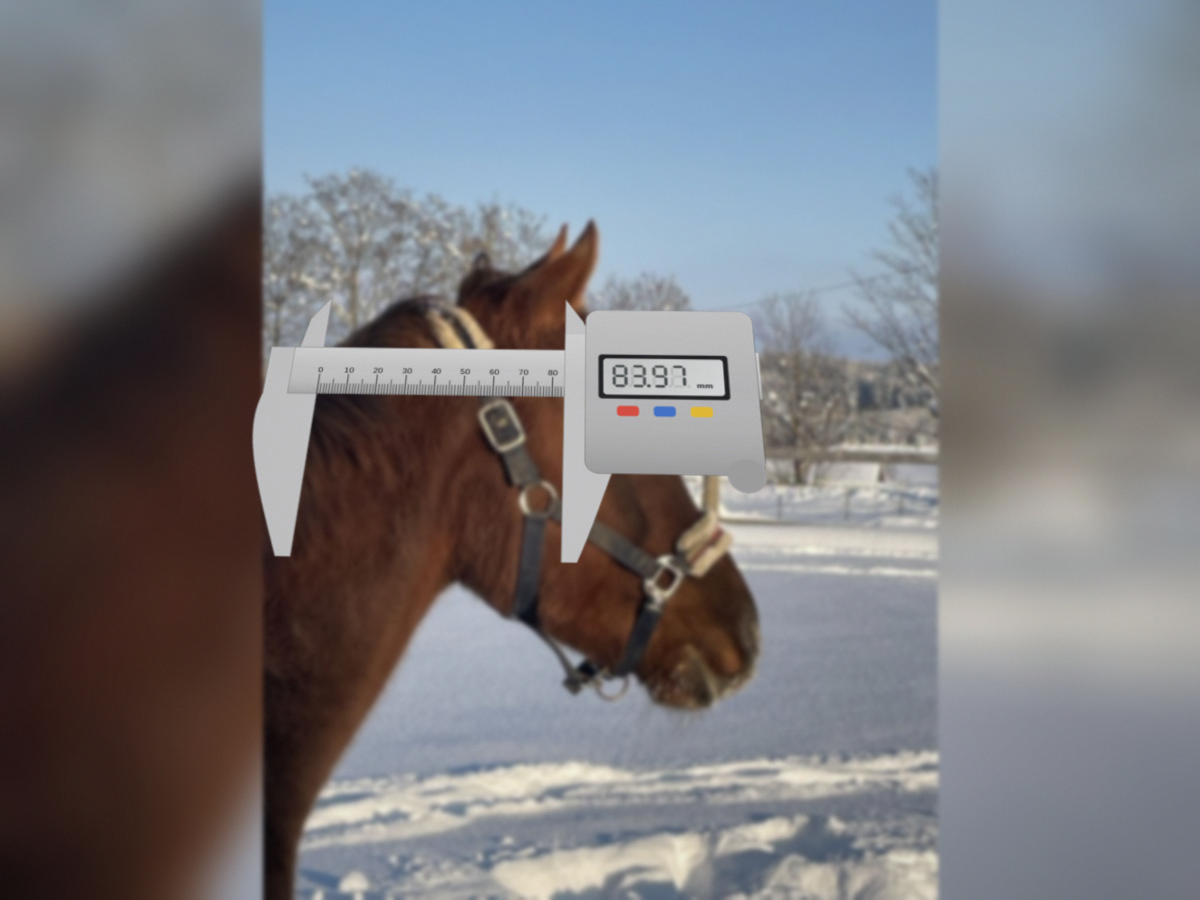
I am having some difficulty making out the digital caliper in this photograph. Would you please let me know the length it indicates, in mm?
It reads 83.97 mm
